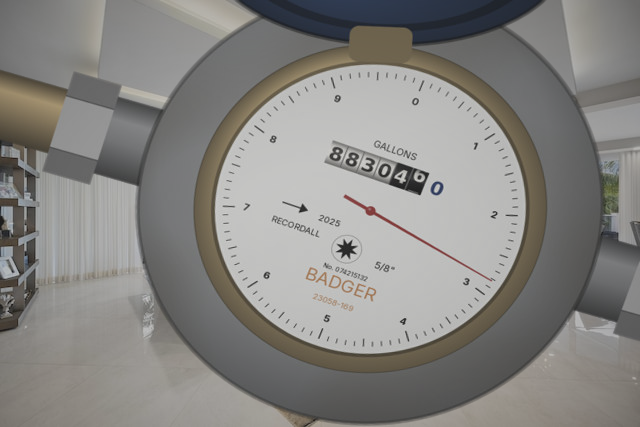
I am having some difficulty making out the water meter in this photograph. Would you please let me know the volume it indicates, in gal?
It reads 8830462.8 gal
